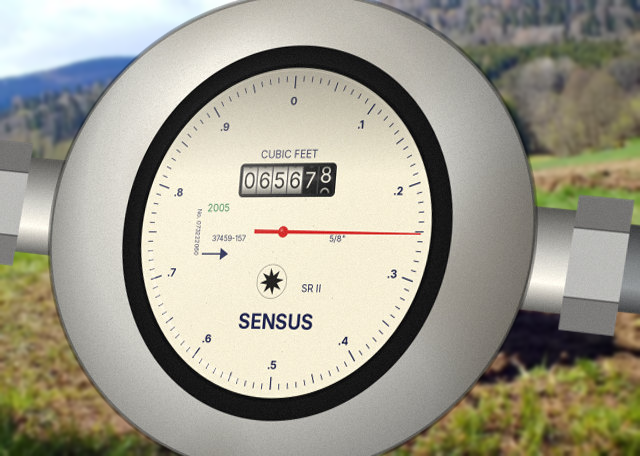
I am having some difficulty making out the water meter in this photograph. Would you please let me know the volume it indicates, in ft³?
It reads 65678.25 ft³
